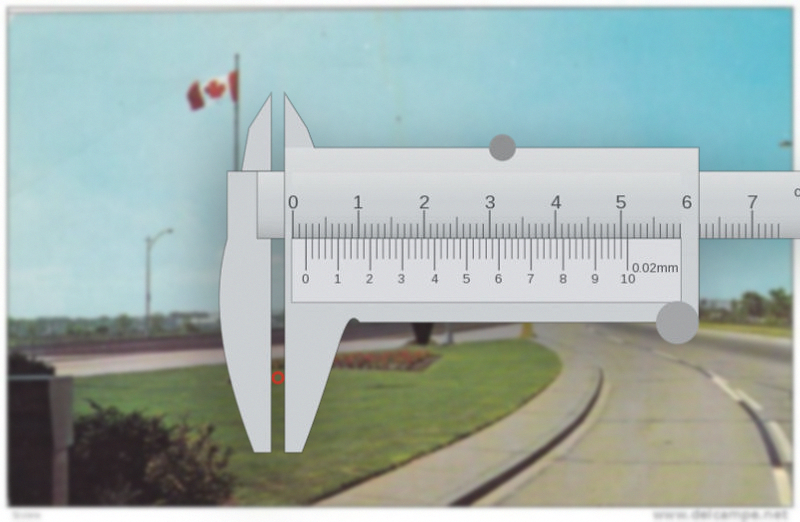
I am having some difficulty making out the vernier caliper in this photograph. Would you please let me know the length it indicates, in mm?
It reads 2.0 mm
